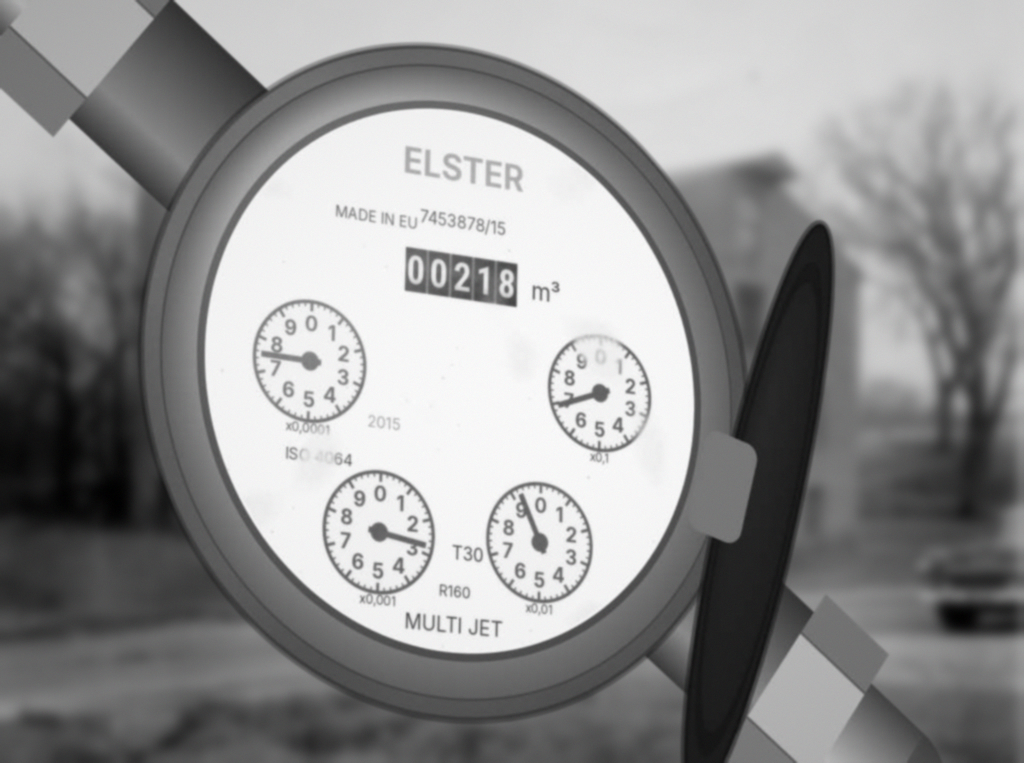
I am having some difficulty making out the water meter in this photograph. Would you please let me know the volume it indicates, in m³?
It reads 218.6927 m³
